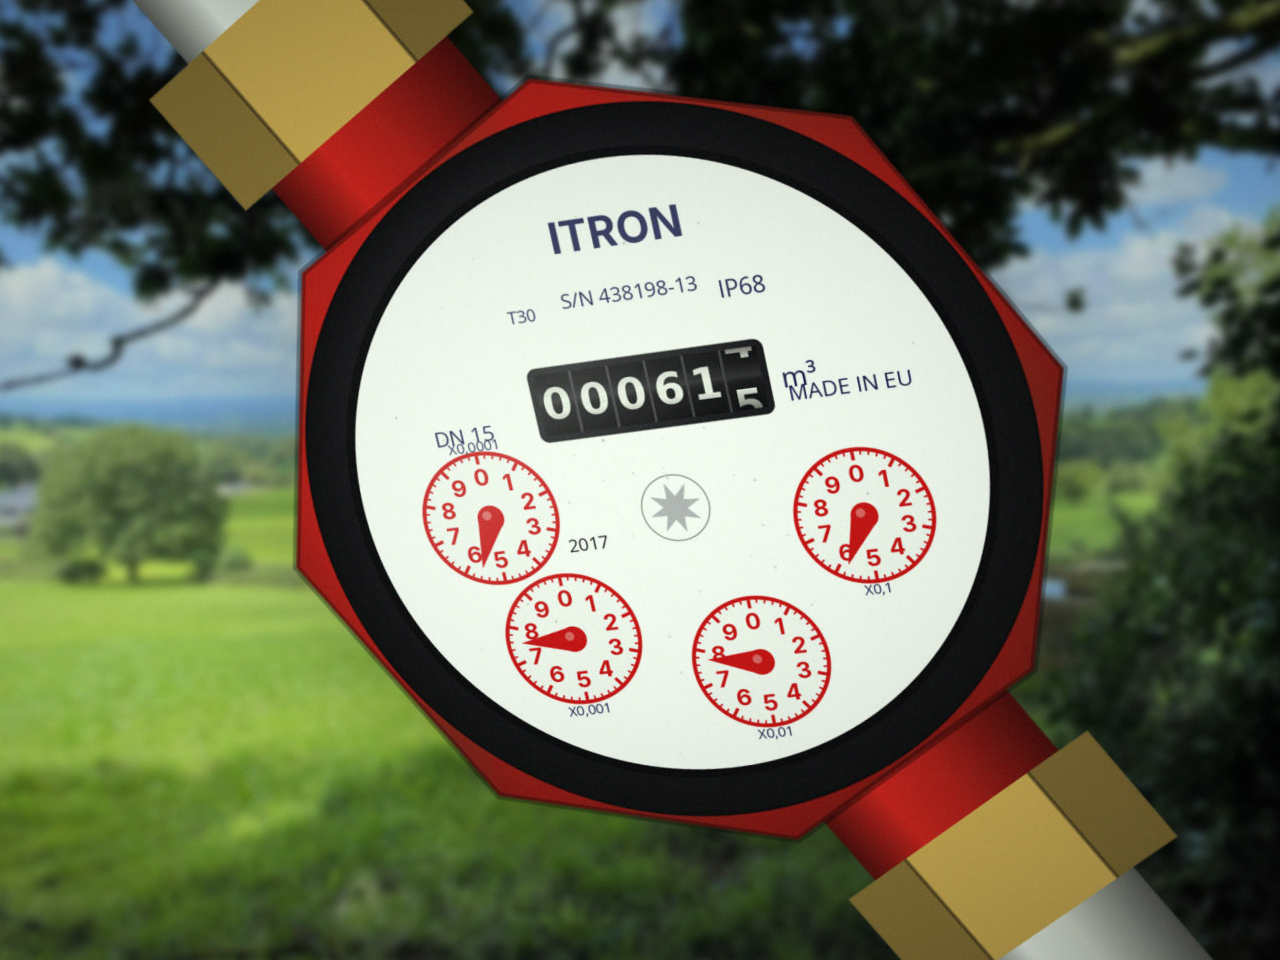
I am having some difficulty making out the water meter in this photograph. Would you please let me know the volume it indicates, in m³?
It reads 614.5775 m³
